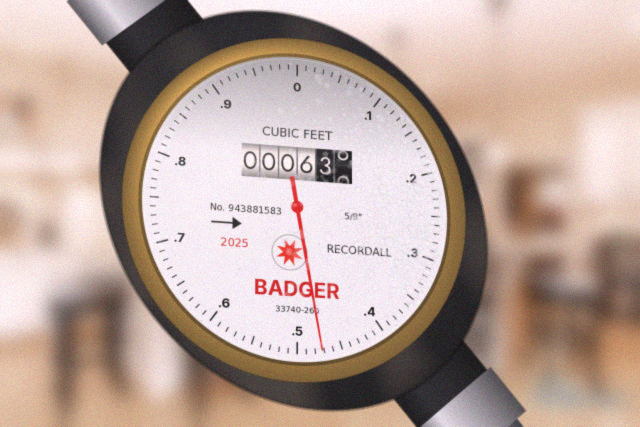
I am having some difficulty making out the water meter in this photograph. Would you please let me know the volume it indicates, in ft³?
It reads 638.47 ft³
